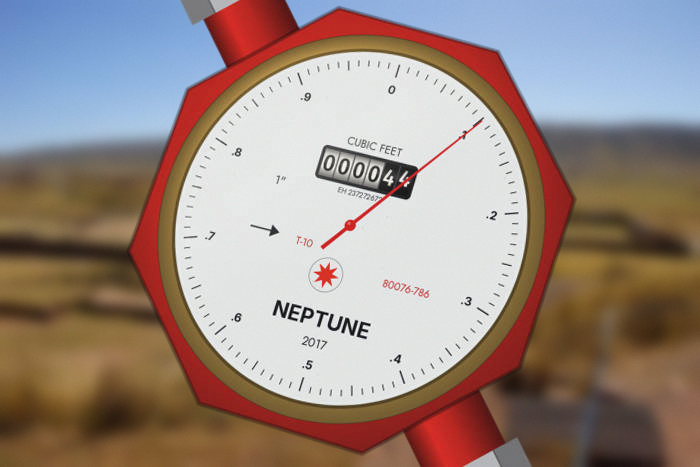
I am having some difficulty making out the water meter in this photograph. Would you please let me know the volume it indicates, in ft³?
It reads 44.10 ft³
